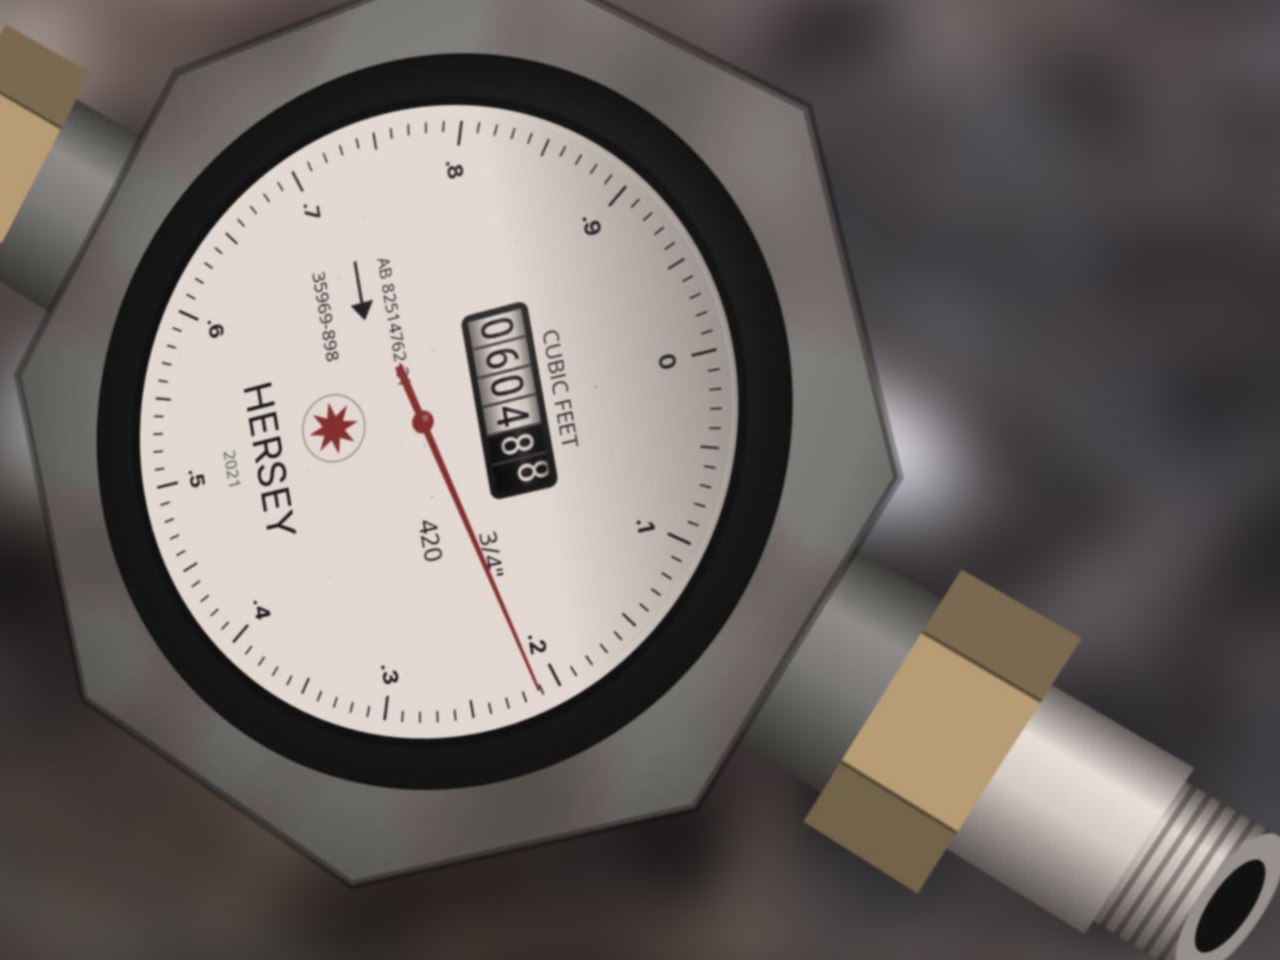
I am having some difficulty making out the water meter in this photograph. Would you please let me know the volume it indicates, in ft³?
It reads 60488.21 ft³
